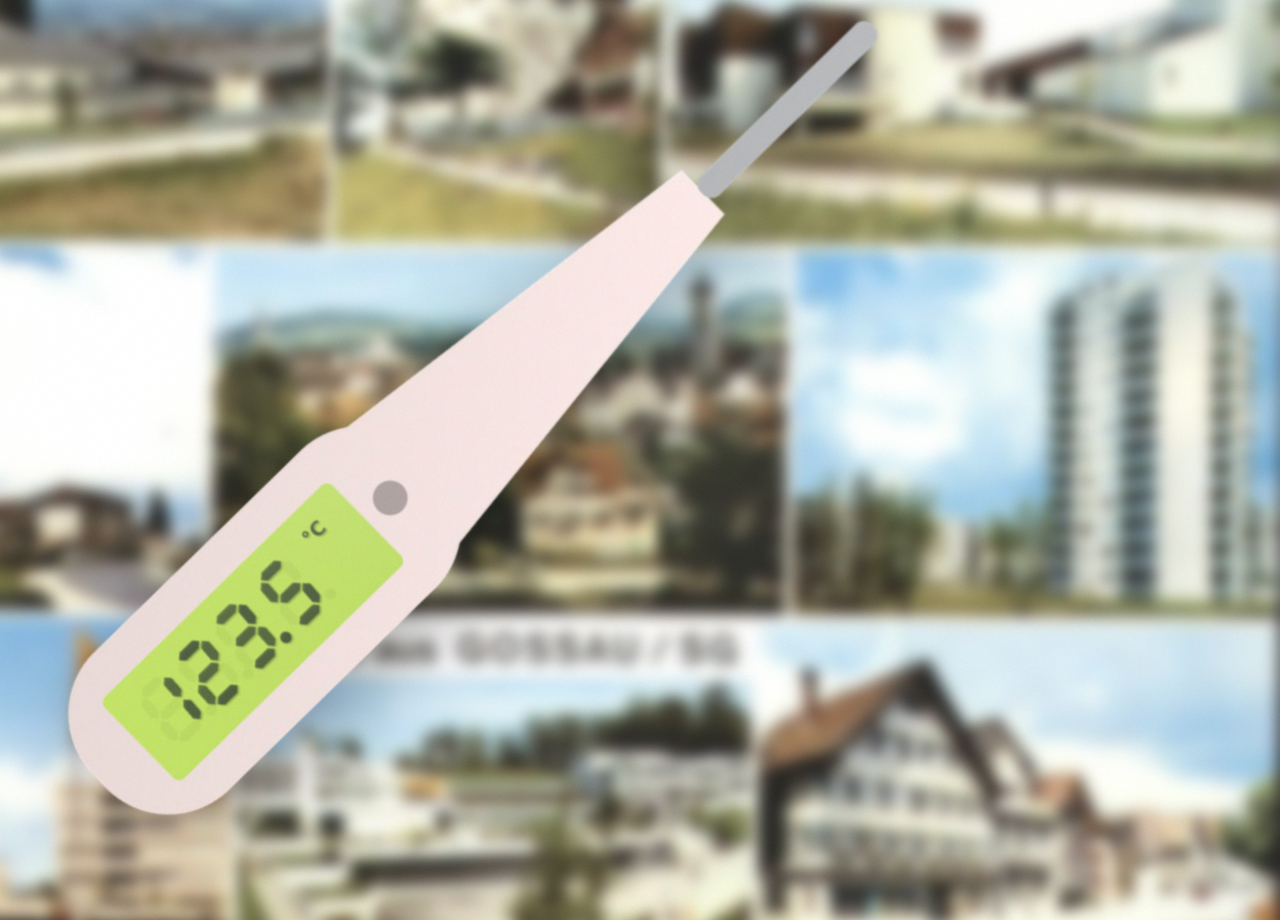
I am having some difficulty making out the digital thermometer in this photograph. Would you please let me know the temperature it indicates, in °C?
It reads 123.5 °C
